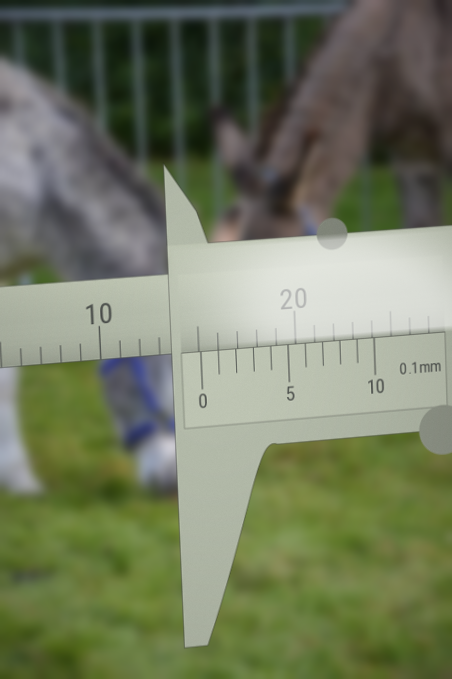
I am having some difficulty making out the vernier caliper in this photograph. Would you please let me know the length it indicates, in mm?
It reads 15.1 mm
